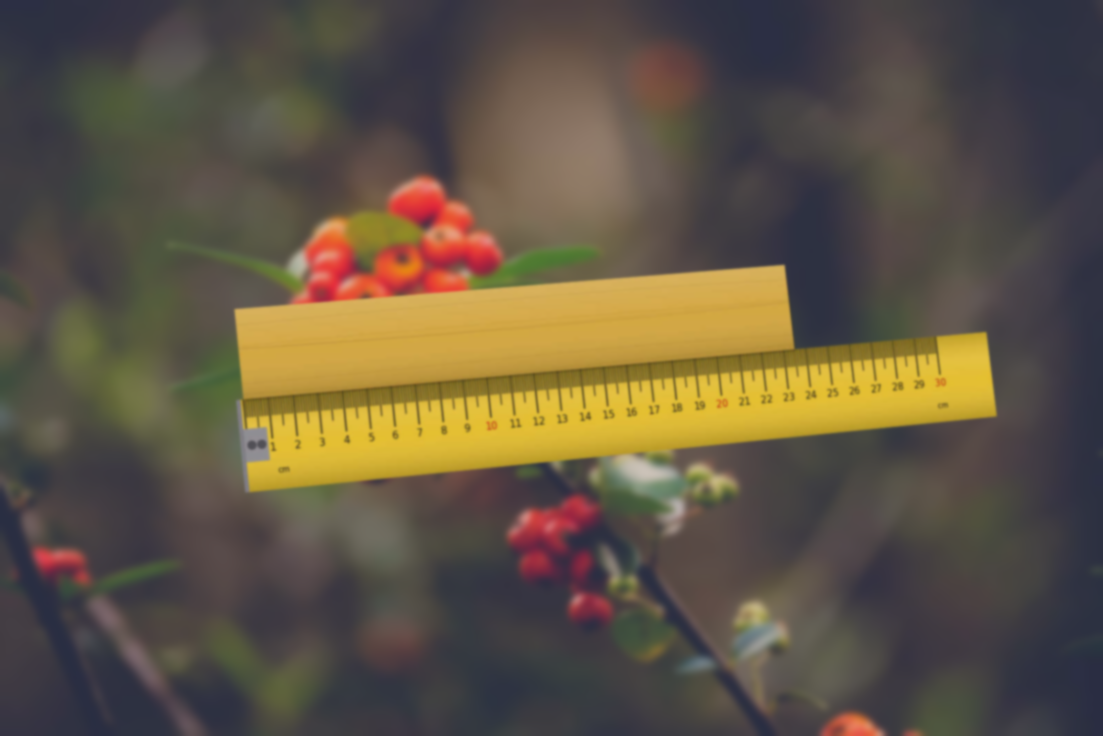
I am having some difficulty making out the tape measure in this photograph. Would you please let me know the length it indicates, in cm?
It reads 23.5 cm
